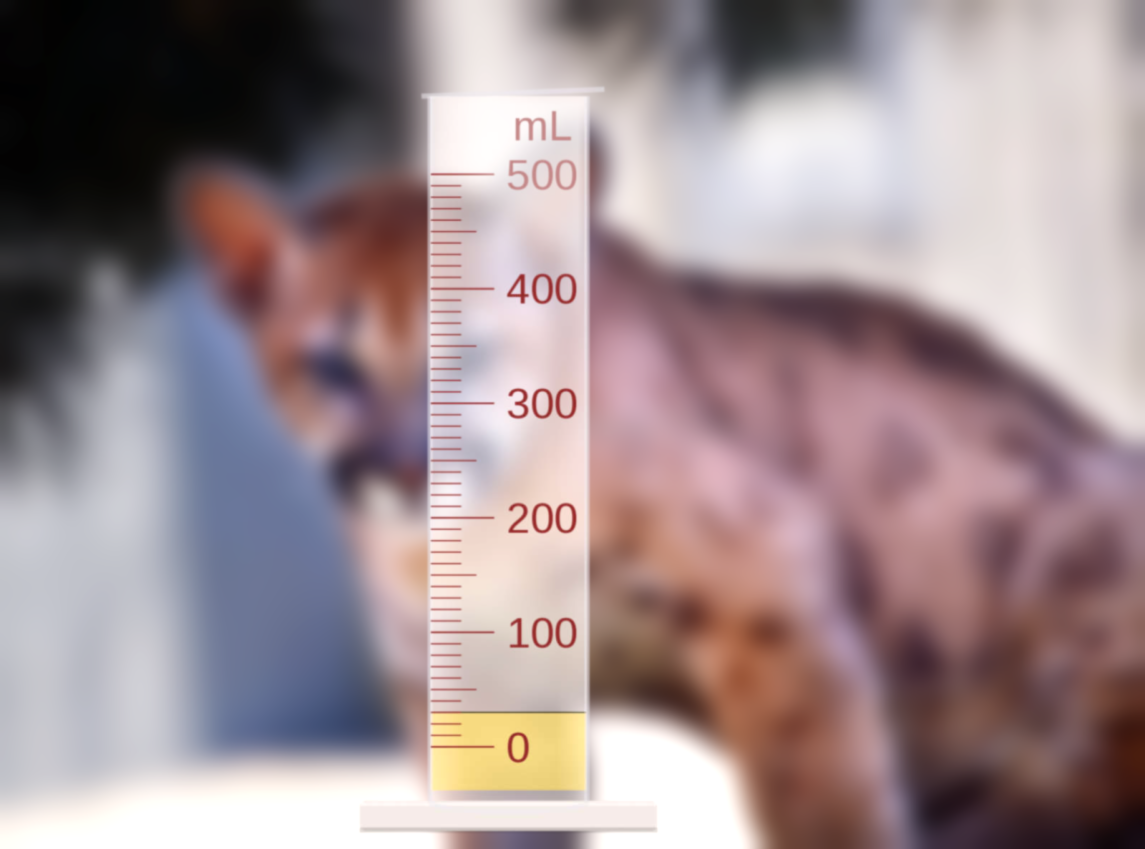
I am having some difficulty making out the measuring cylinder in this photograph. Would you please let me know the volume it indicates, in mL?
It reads 30 mL
